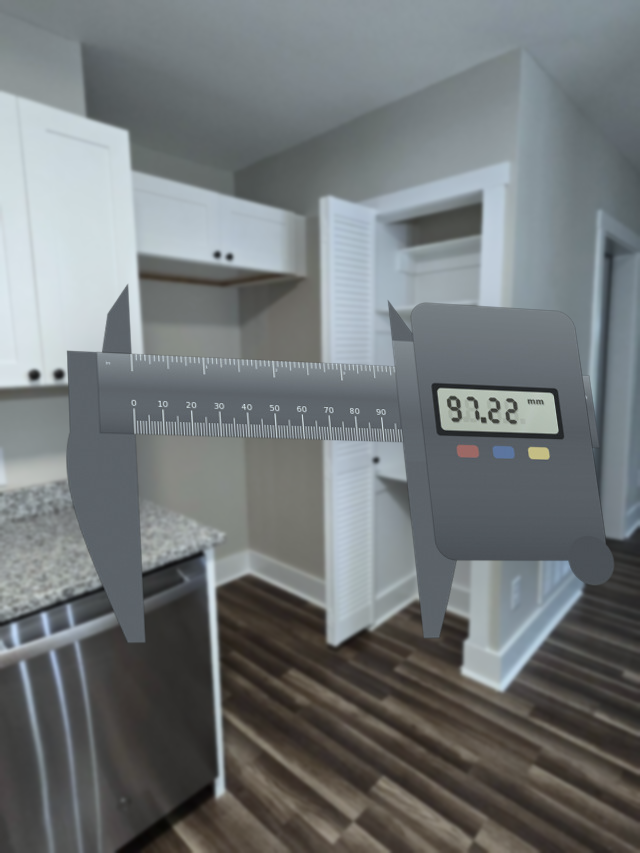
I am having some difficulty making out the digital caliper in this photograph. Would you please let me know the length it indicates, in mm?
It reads 97.22 mm
